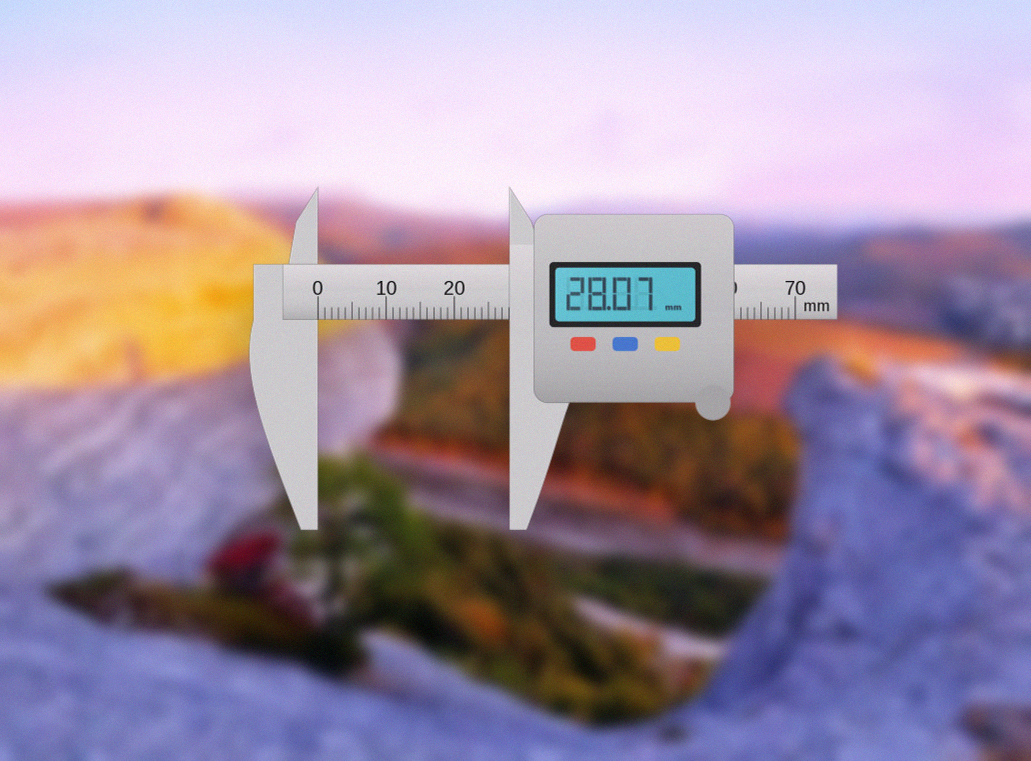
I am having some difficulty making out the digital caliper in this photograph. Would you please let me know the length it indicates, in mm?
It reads 28.07 mm
